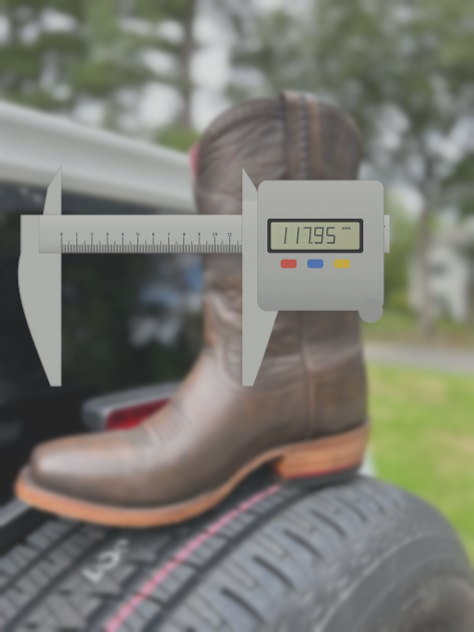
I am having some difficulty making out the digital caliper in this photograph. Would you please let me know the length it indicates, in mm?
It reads 117.95 mm
